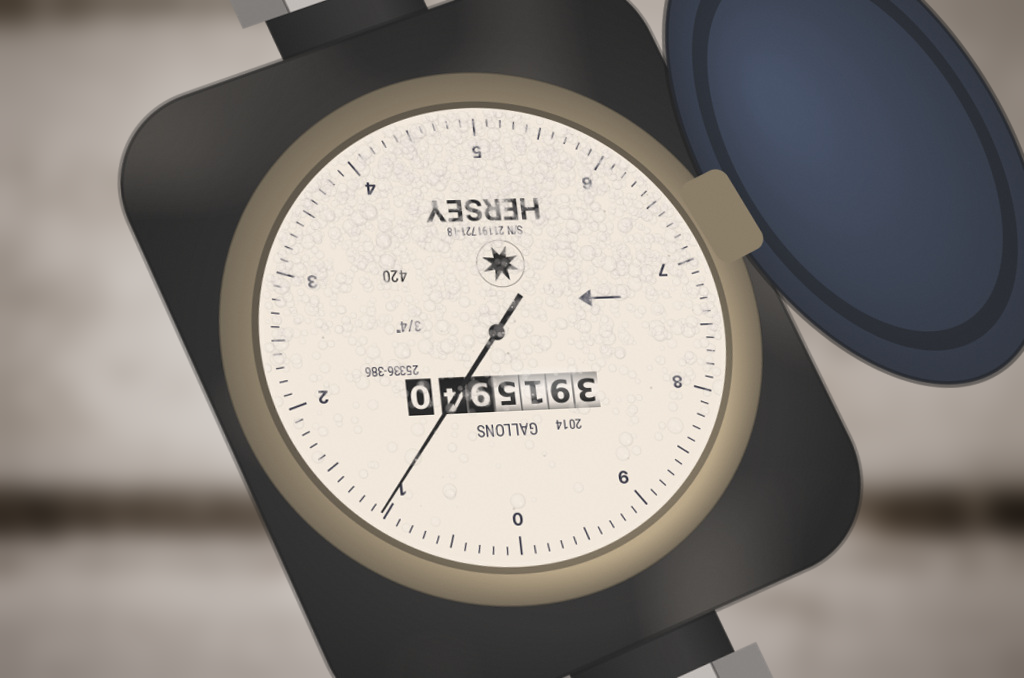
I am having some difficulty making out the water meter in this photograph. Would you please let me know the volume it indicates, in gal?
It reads 3915941.0 gal
